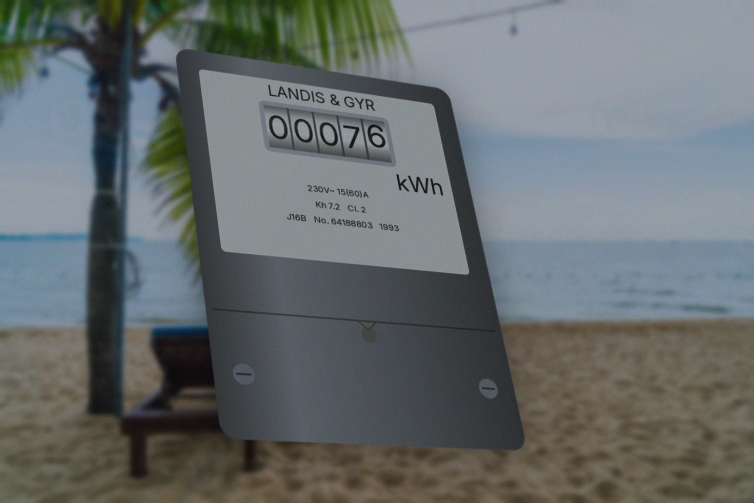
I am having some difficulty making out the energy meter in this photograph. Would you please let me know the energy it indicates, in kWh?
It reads 76 kWh
